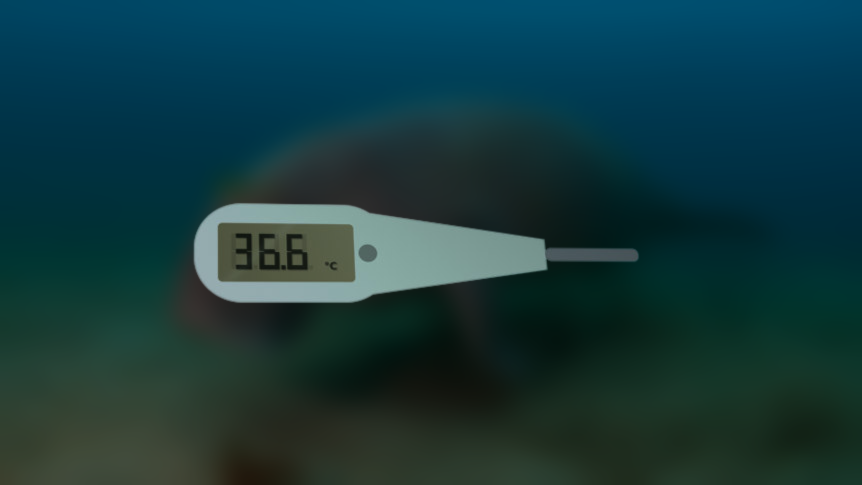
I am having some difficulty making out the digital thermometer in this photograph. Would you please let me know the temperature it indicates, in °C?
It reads 36.6 °C
